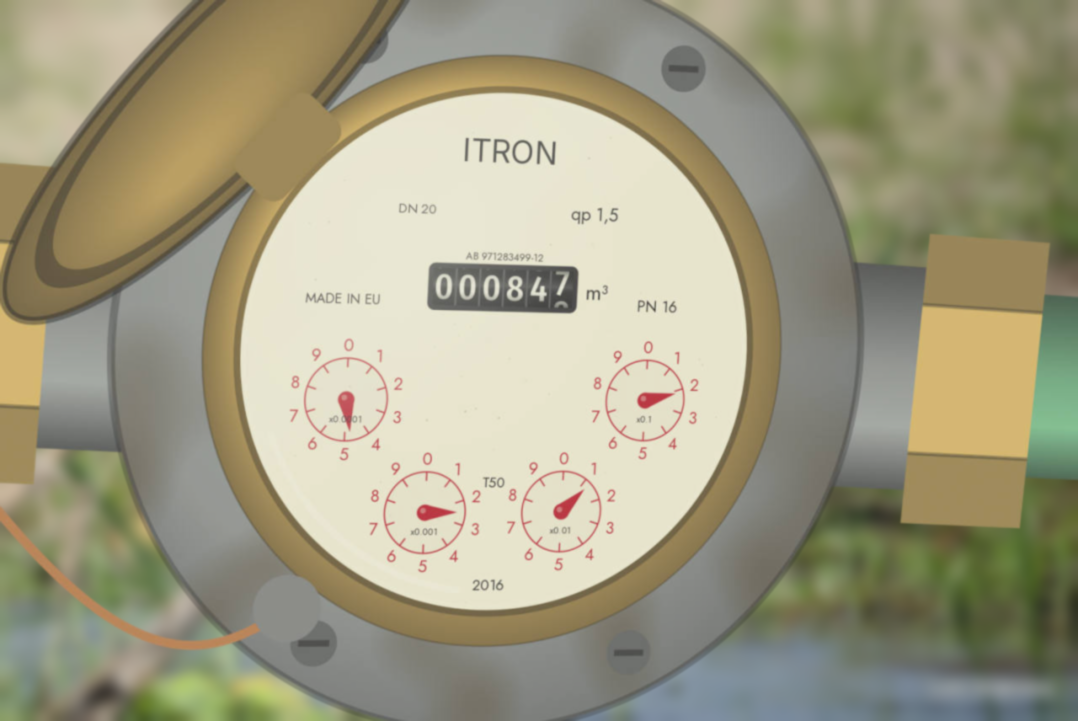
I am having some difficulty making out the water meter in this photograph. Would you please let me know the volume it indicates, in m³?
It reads 847.2124 m³
